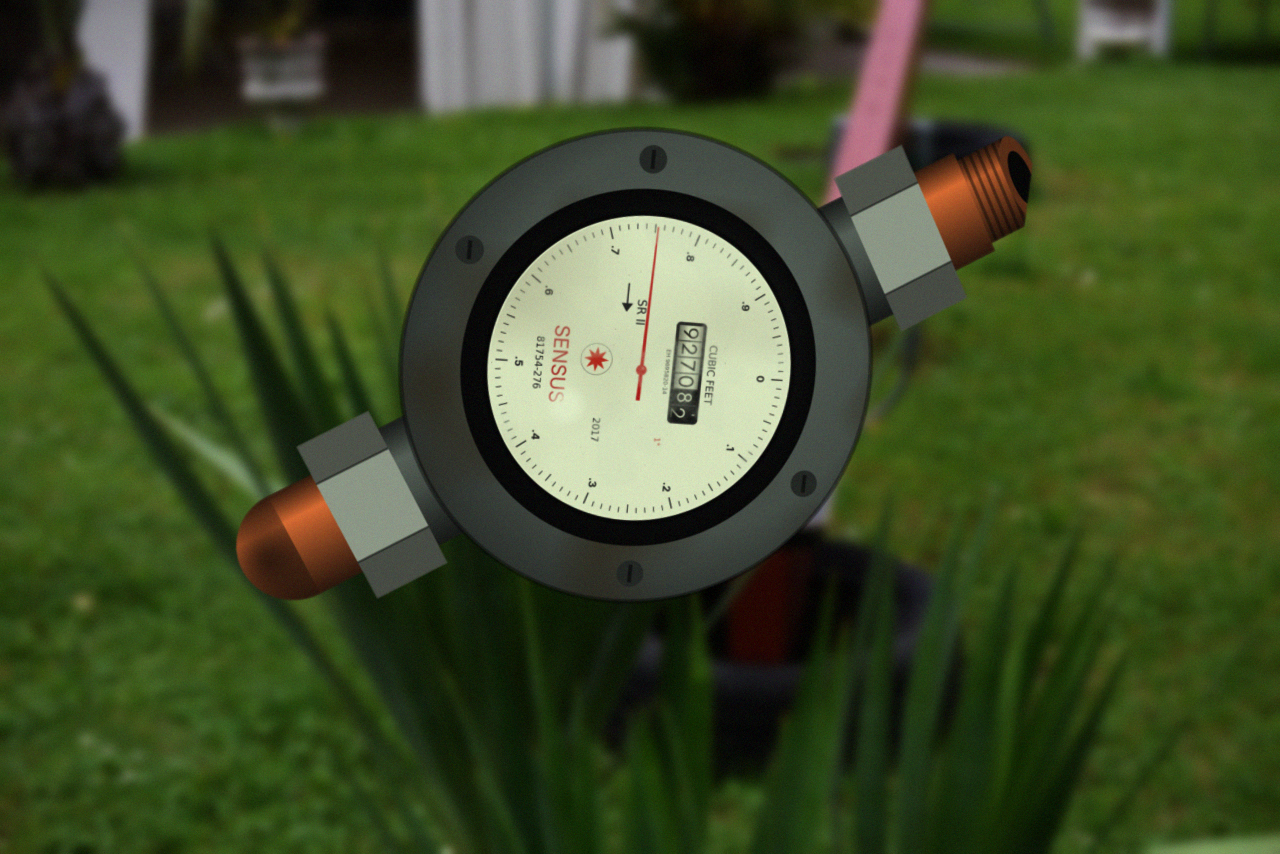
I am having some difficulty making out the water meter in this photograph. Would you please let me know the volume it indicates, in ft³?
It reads 927081.75 ft³
